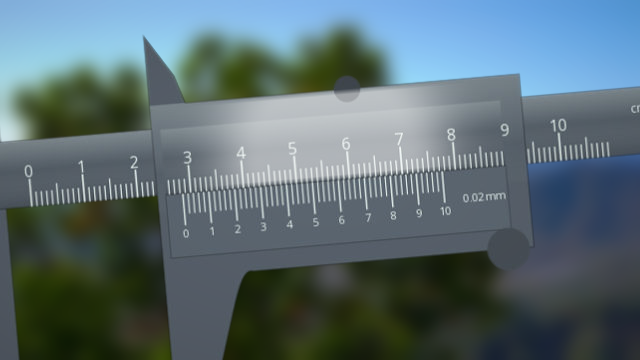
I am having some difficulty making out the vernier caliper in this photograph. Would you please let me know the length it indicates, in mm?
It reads 28.5 mm
